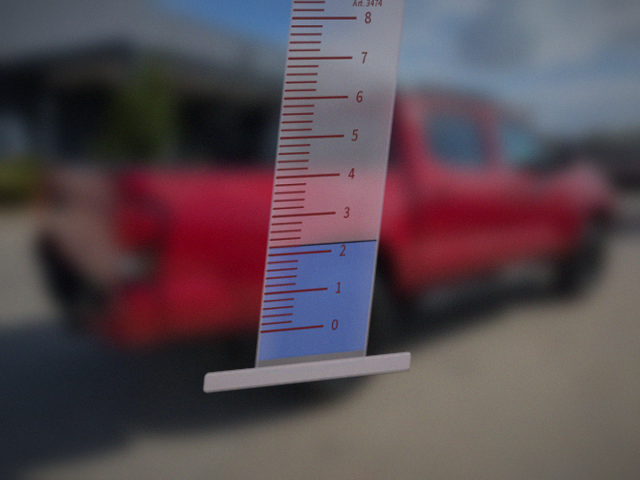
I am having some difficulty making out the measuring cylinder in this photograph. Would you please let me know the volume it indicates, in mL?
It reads 2.2 mL
